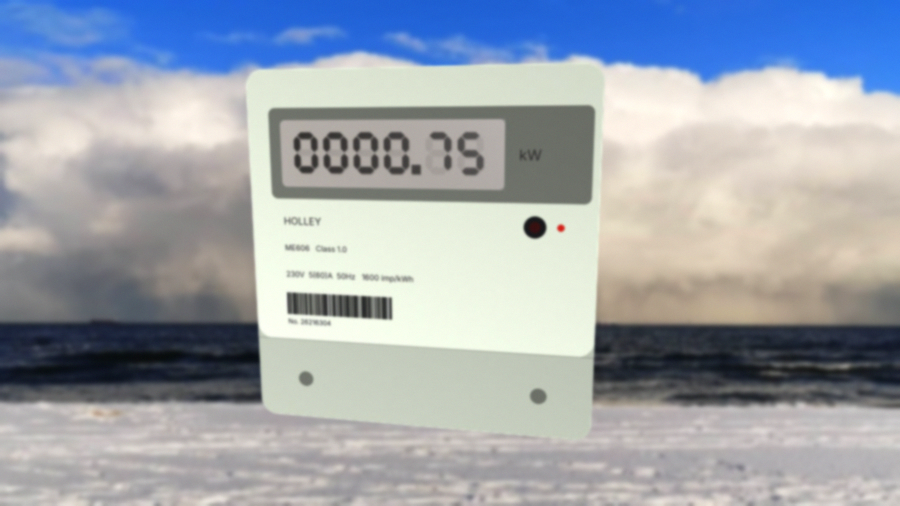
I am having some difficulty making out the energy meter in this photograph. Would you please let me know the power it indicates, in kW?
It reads 0.75 kW
